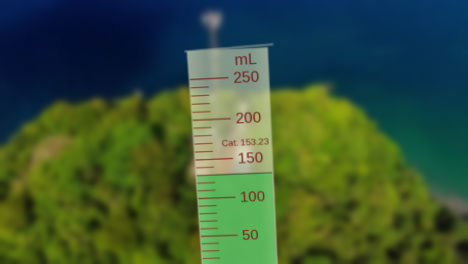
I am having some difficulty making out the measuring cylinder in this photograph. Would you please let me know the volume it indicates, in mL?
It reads 130 mL
